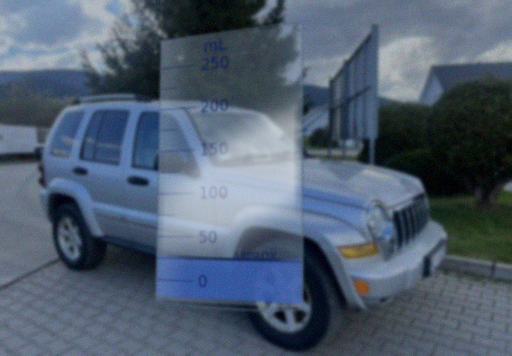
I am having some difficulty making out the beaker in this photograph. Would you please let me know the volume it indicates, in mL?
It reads 25 mL
